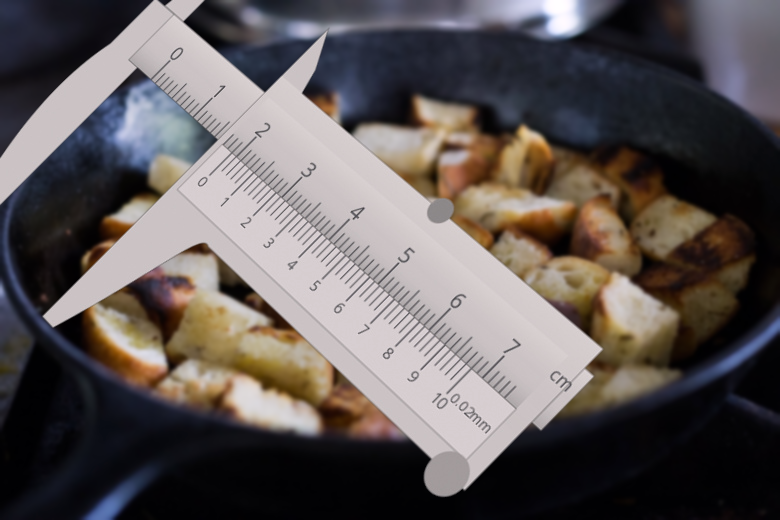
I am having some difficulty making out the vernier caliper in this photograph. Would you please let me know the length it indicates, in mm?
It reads 19.0 mm
